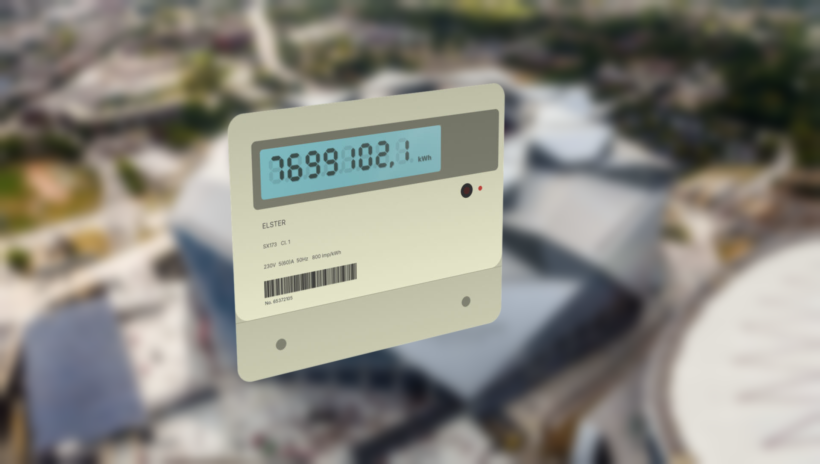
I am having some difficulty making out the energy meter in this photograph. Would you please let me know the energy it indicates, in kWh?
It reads 7699102.1 kWh
